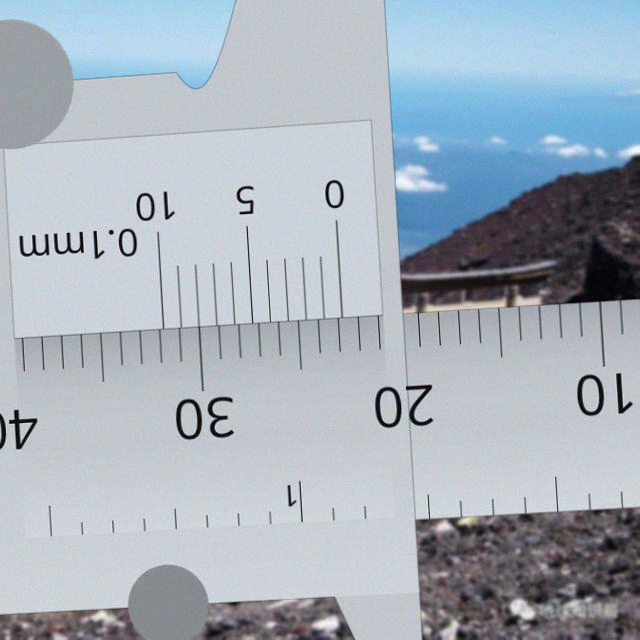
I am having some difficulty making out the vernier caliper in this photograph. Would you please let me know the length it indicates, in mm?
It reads 22.8 mm
